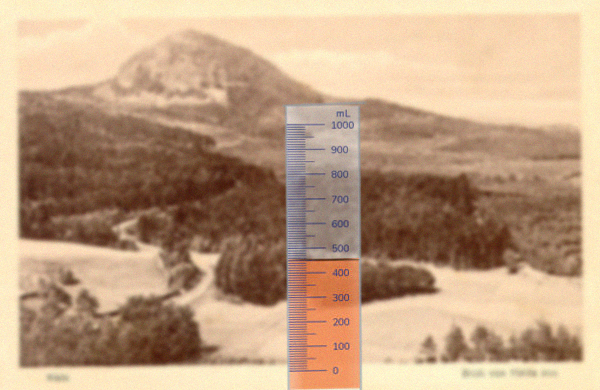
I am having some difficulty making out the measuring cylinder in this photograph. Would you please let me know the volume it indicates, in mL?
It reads 450 mL
